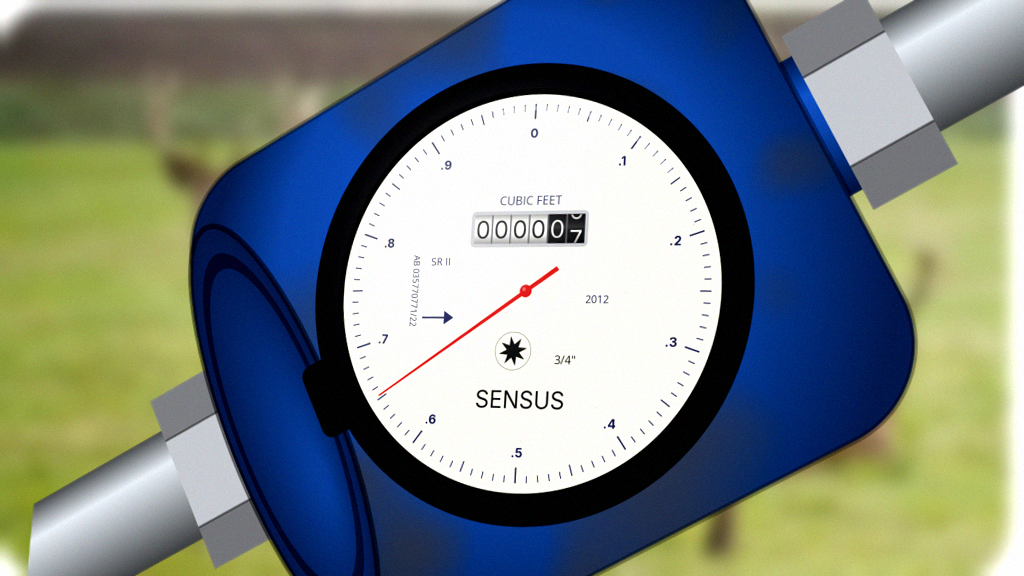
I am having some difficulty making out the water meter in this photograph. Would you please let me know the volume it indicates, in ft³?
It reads 6.65 ft³
